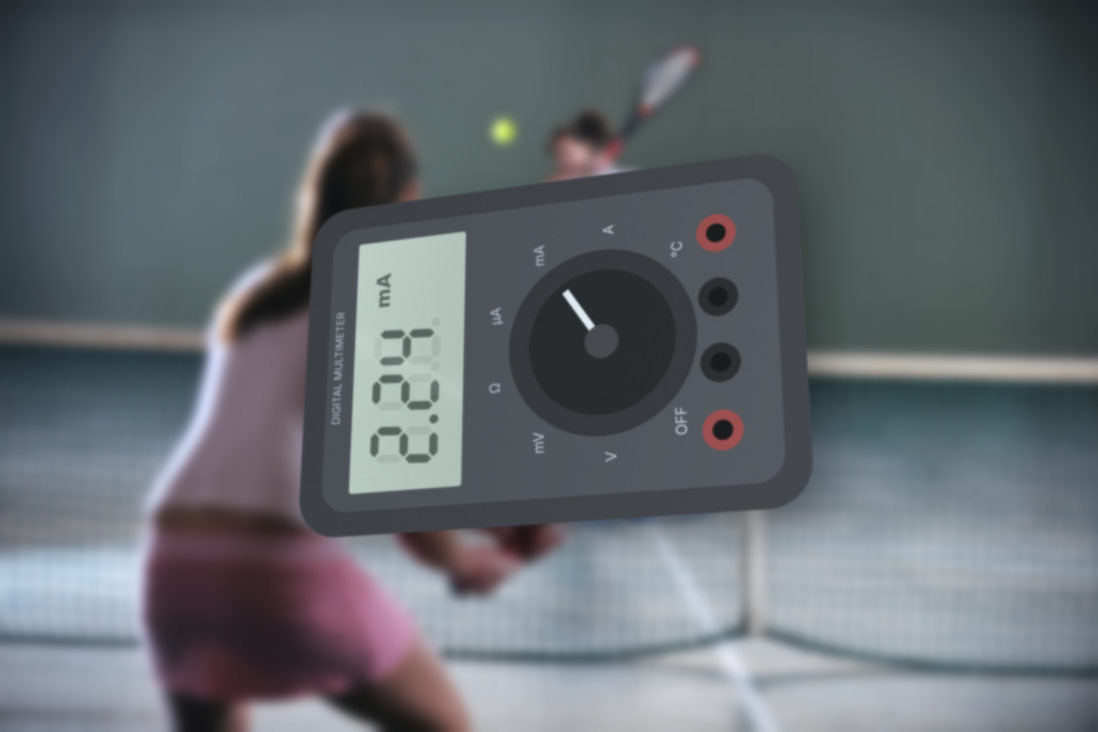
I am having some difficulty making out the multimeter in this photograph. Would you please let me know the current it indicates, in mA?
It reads 2.24 mA
